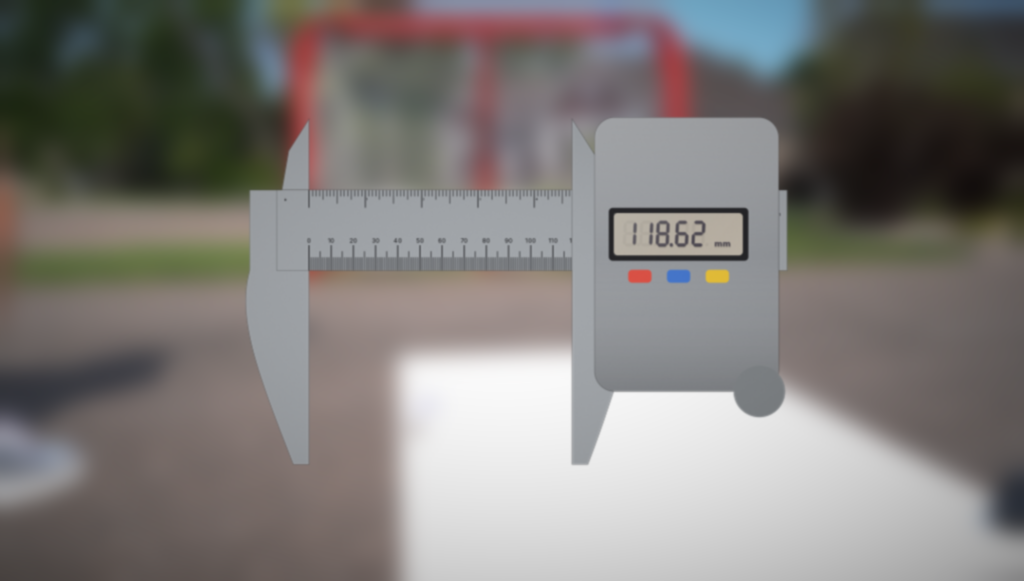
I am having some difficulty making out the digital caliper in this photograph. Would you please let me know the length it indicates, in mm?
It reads 118.62 mm
